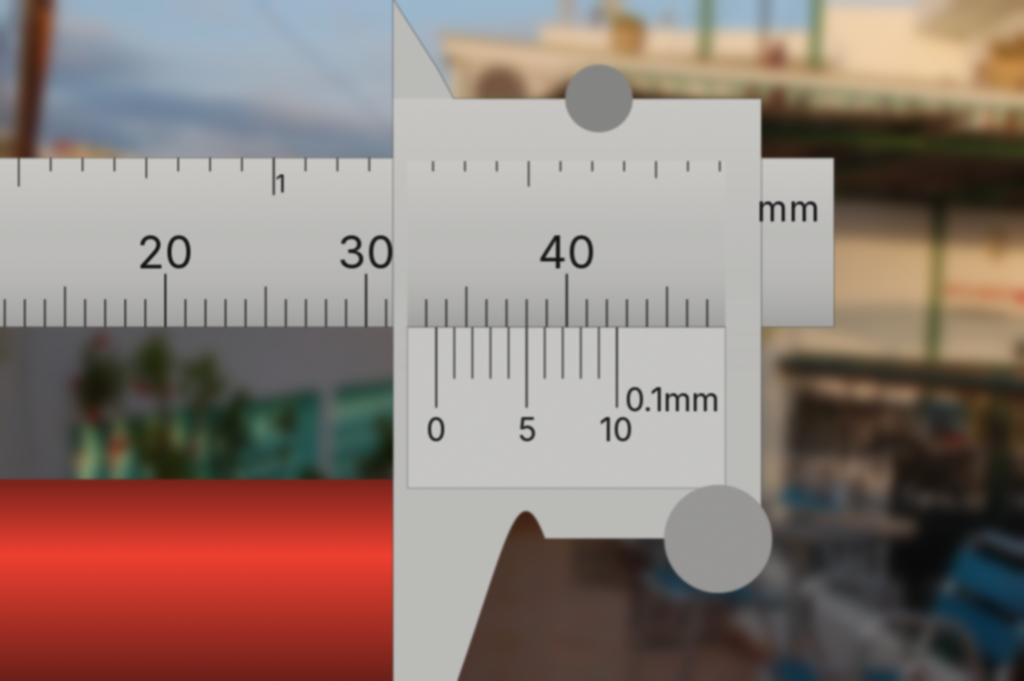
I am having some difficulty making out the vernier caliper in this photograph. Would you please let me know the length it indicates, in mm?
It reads 33.5 mm
